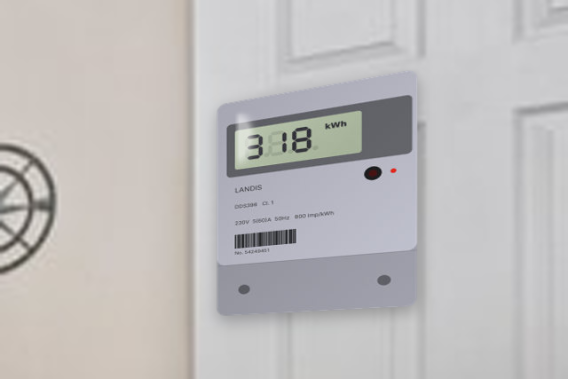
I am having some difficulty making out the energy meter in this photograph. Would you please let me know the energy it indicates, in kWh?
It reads 318 kWh
